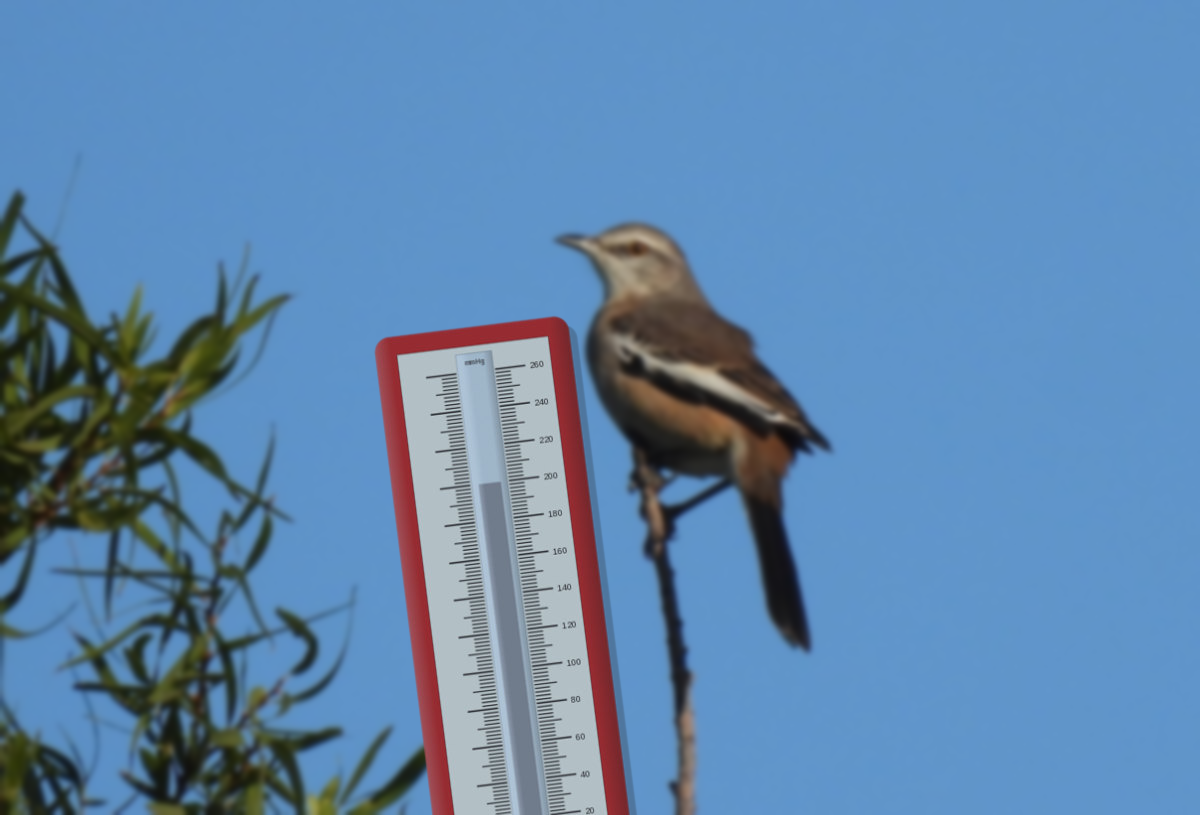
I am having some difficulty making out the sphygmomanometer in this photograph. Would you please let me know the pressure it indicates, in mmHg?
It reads 200 mmHg
